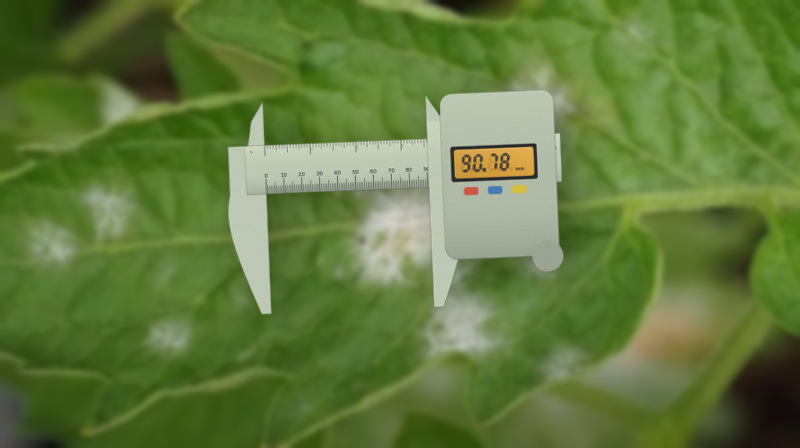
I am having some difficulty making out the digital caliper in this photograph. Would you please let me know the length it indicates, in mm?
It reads 90.78 mm
